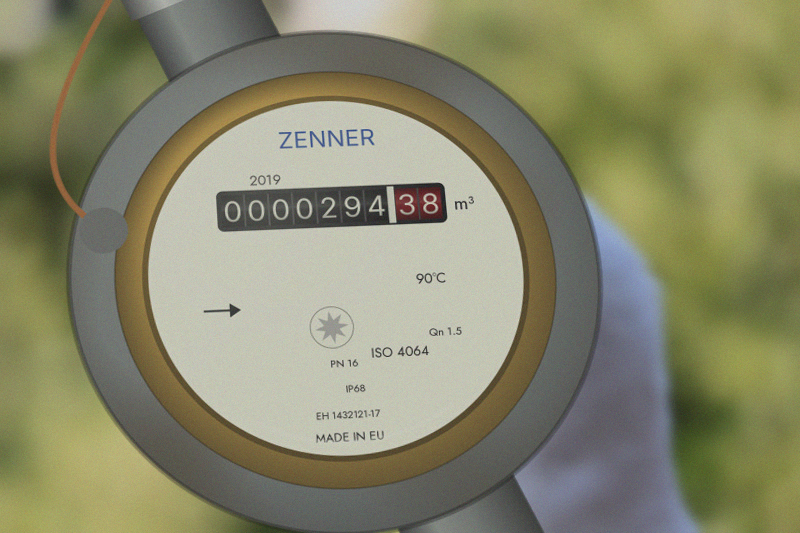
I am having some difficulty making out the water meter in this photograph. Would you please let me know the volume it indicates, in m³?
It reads 294.38 m³
